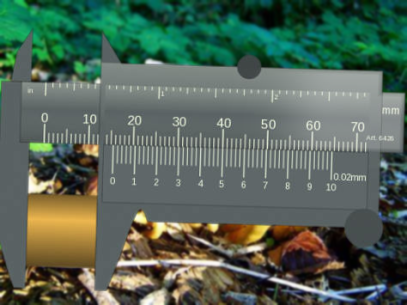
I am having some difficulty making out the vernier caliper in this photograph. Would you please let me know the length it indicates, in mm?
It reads 15.5 mm
